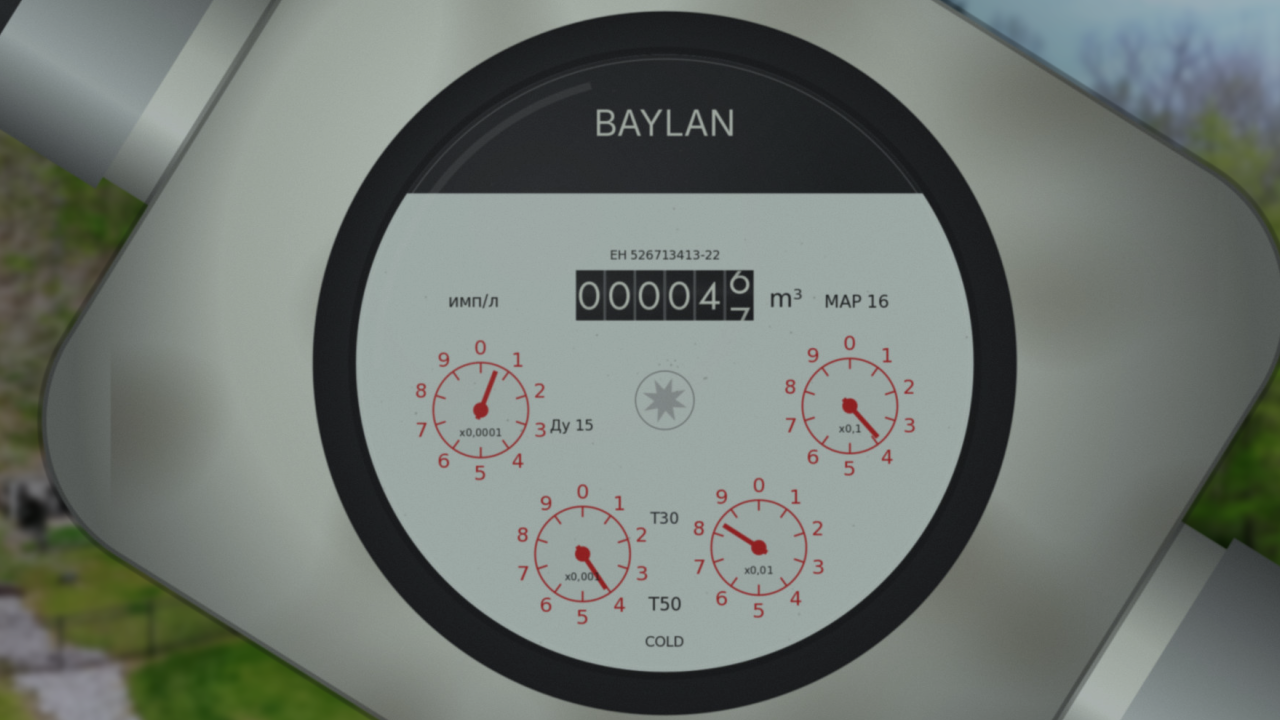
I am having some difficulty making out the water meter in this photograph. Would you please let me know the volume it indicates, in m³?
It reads 46.3840 m³
